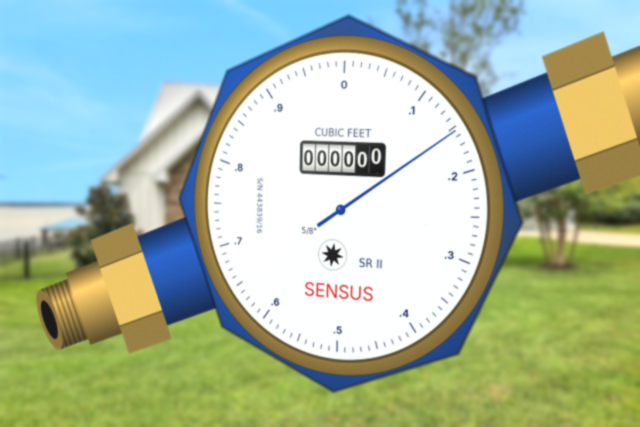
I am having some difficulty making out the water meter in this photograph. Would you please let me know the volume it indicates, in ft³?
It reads 0.15 ft³
